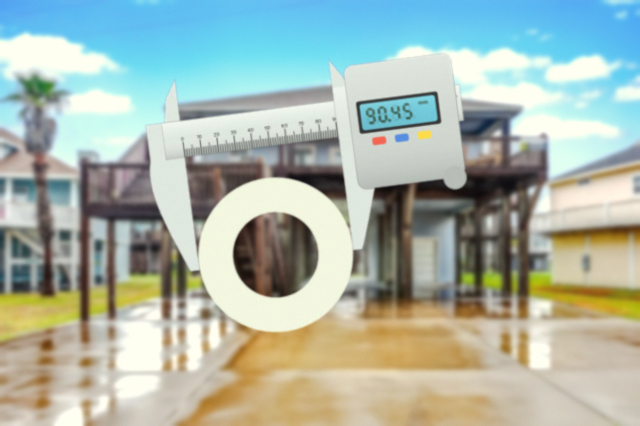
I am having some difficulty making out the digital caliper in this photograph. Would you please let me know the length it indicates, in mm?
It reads 90.45 mm
